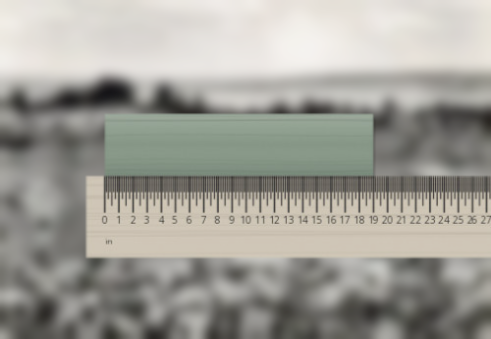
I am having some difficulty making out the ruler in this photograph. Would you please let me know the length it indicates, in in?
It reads 19 in
